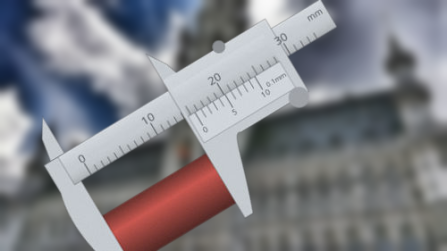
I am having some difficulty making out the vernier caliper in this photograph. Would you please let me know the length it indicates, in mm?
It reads 15.6 mm
